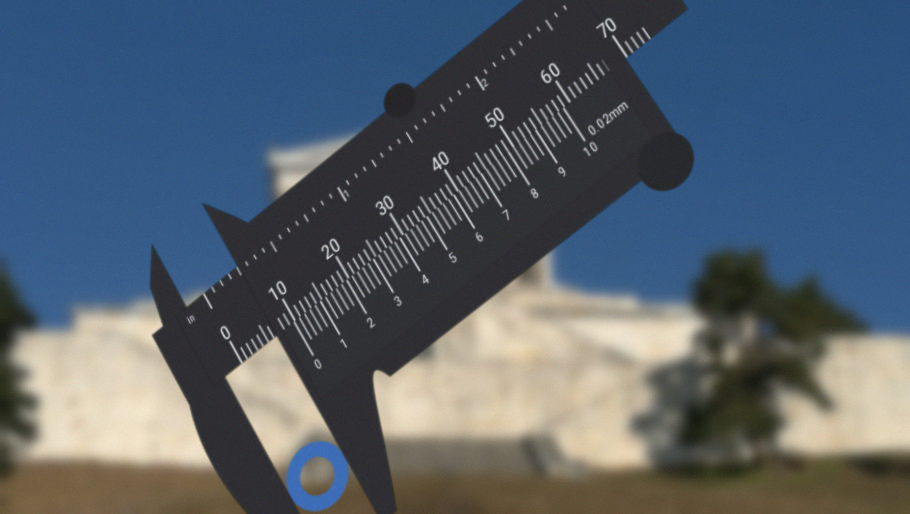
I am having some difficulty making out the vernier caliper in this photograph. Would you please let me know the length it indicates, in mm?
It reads 9.8 mm
